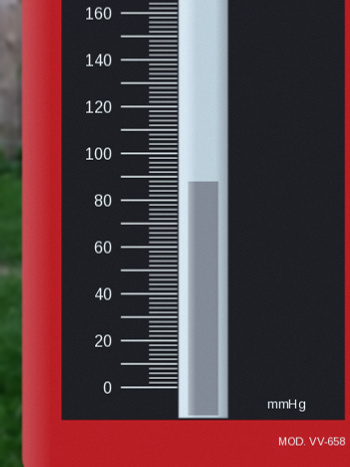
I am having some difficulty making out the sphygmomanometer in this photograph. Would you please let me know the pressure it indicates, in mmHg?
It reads 88 mmHg
